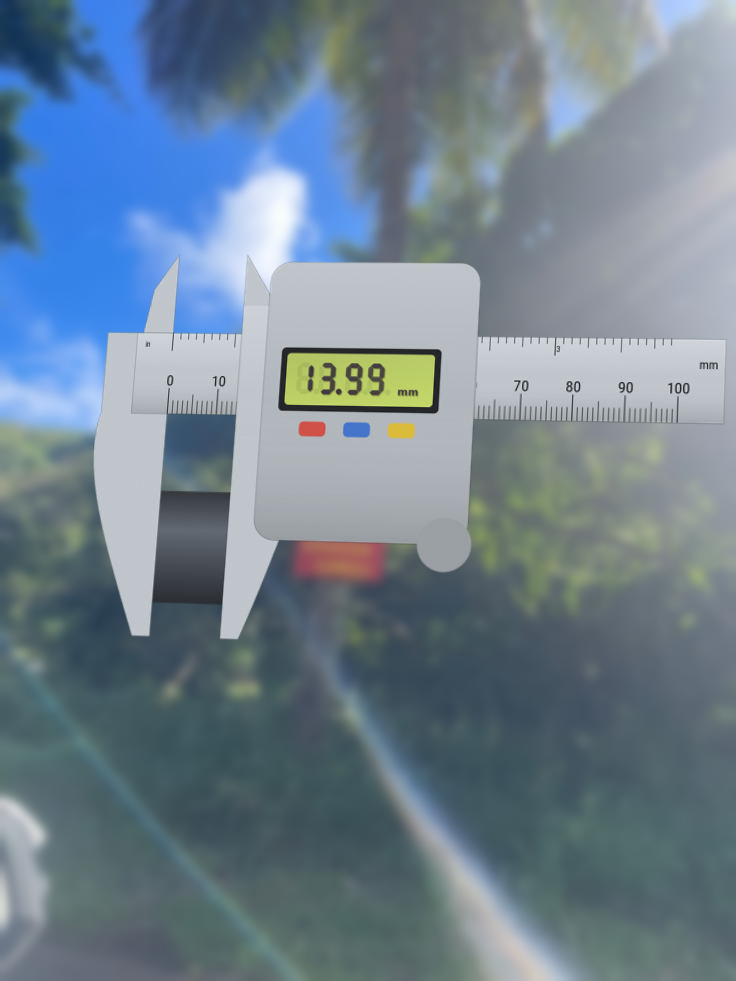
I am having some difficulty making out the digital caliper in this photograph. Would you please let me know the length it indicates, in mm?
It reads 13.99 mm
